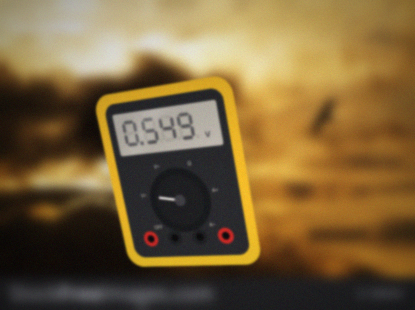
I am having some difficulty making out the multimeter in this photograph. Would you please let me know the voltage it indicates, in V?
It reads 0.549 V
